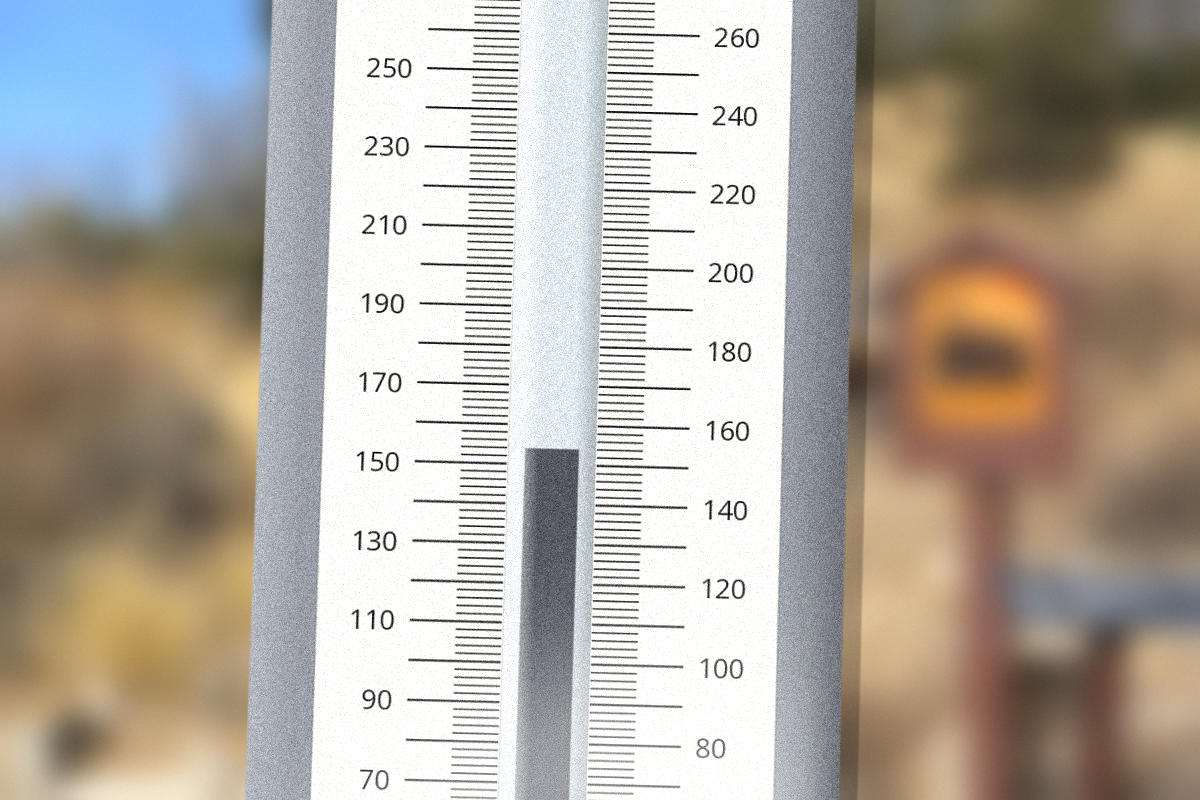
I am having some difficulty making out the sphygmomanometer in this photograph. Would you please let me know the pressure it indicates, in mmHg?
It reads 154 mmHg
